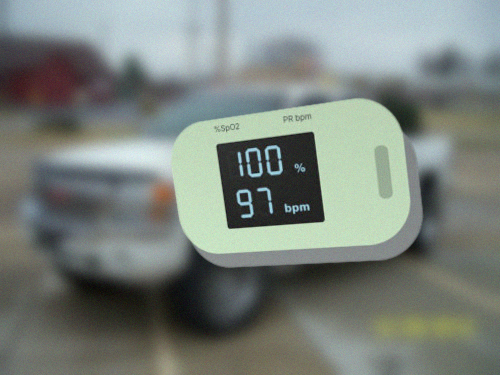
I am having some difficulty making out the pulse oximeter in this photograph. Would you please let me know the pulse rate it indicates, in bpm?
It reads 97 bpm
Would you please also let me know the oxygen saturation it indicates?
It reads 100 %
